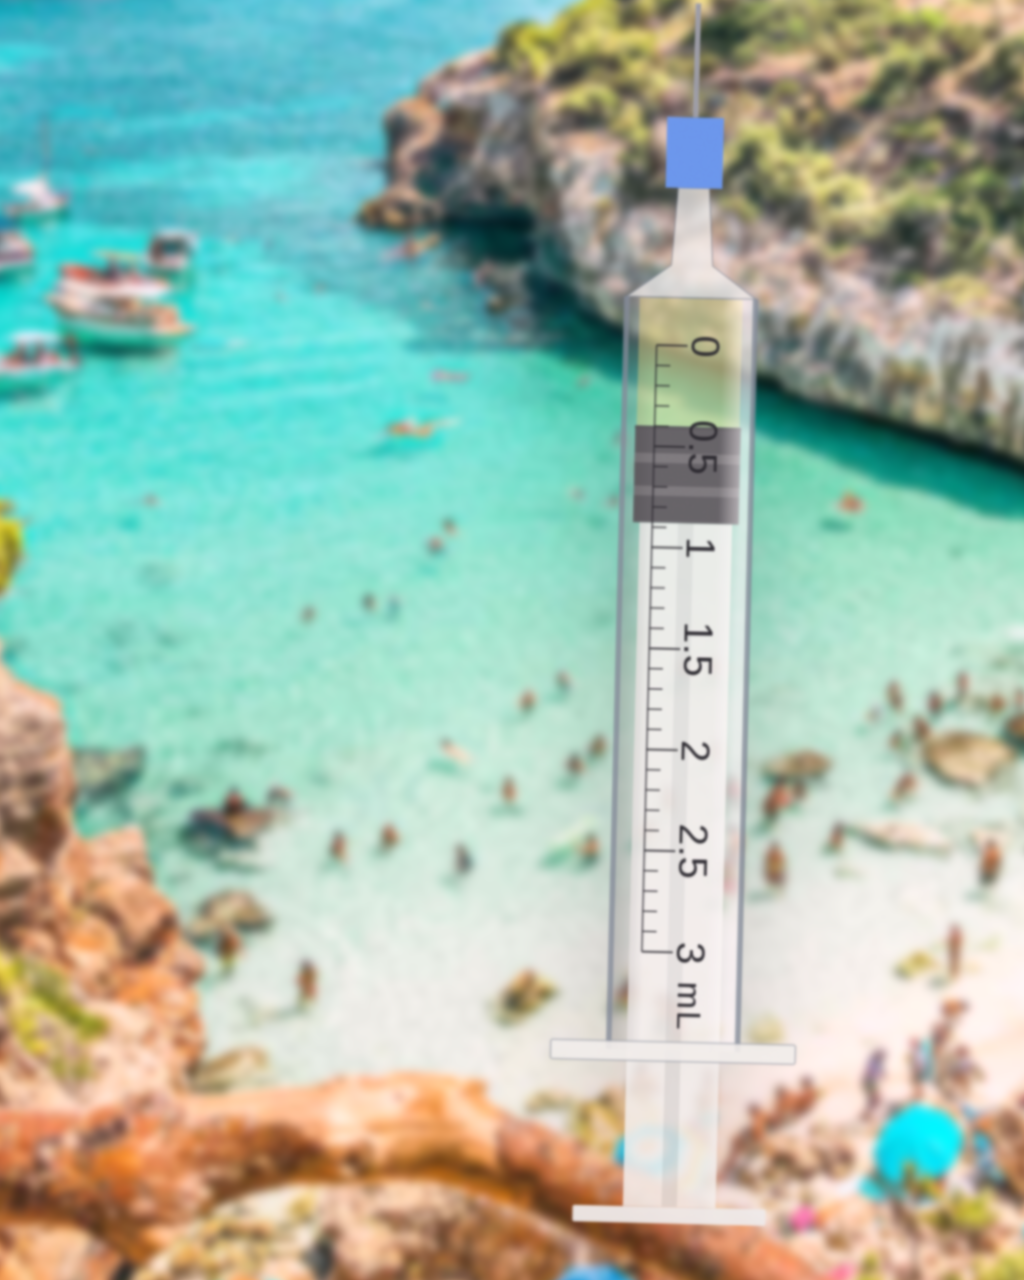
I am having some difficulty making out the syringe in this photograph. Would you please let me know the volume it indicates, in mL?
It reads 0.4 mL
